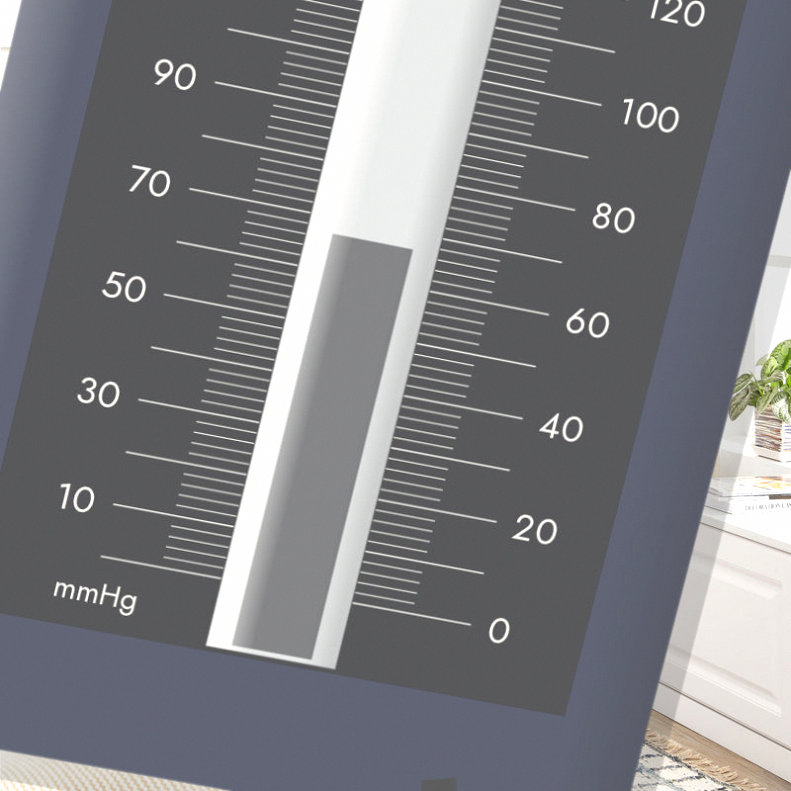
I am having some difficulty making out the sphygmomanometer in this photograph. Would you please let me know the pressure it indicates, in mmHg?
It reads 67 mmHg
